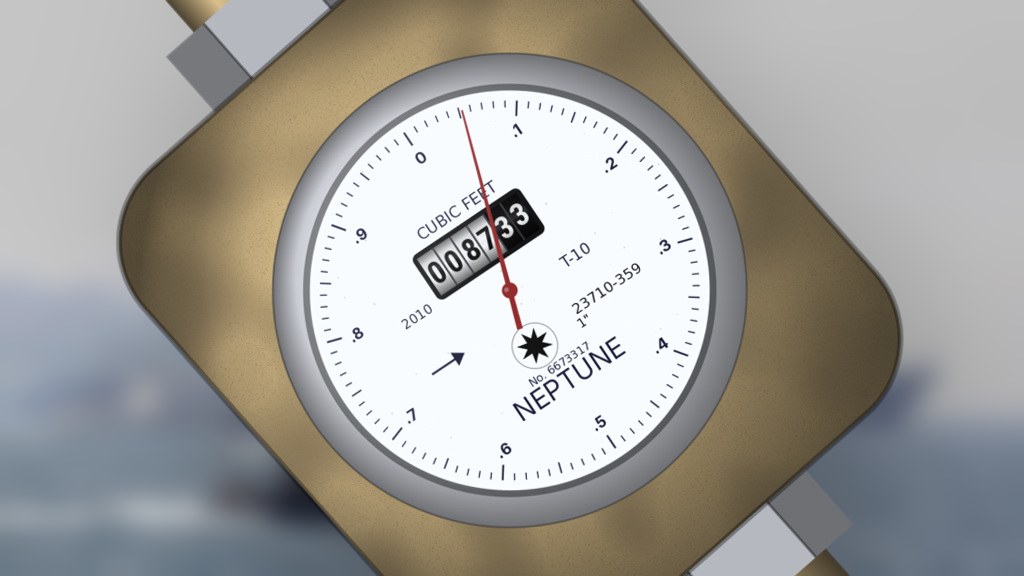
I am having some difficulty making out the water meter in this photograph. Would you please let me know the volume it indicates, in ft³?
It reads 8733.05 ft³
